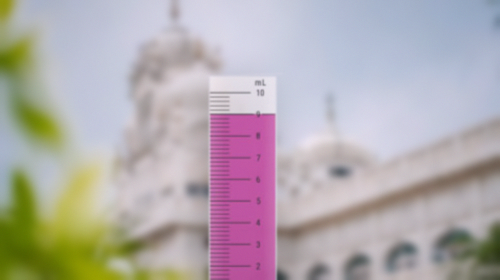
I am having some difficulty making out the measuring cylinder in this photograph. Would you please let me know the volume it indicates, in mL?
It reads 9 mL
